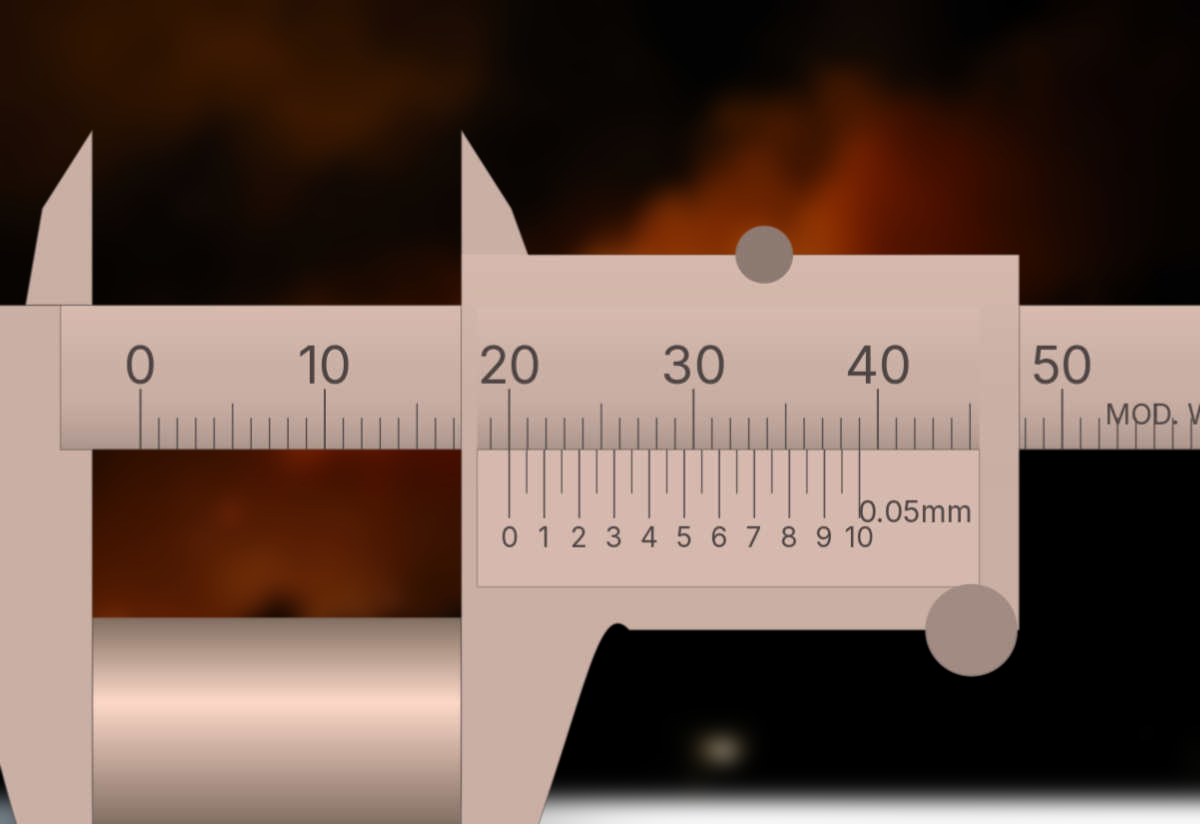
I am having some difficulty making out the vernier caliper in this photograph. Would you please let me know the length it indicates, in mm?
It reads 20.0 mm
